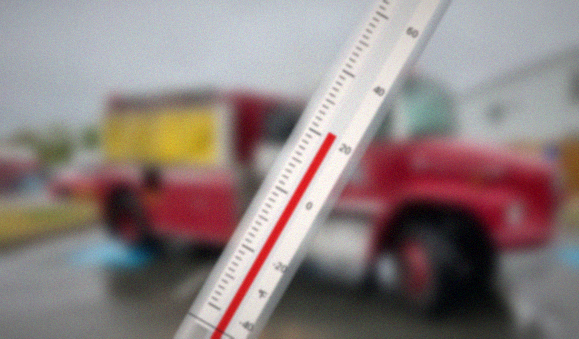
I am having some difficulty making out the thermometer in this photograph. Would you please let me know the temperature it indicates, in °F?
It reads 22 °F
